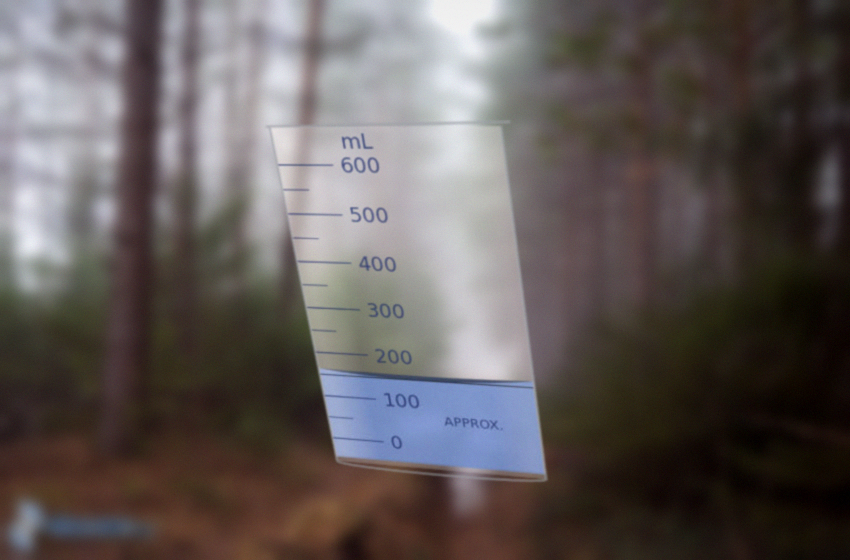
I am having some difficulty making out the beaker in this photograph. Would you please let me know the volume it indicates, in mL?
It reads 150 mL
